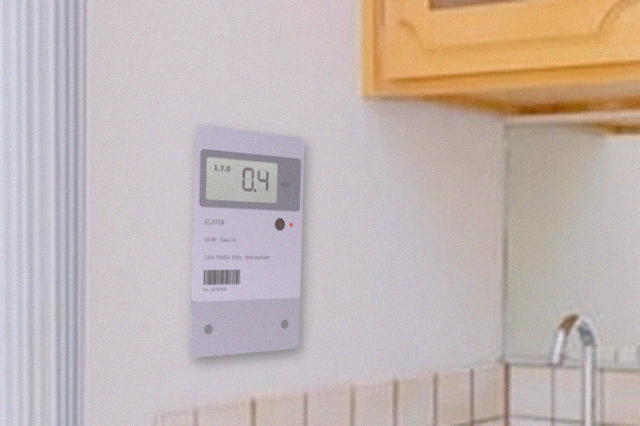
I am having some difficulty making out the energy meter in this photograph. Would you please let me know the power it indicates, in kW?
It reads 0.4 kW
